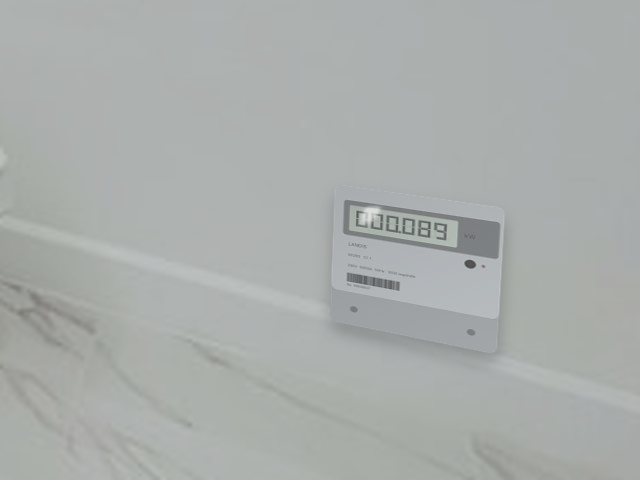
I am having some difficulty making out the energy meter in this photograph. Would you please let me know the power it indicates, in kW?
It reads 0.089 kW
